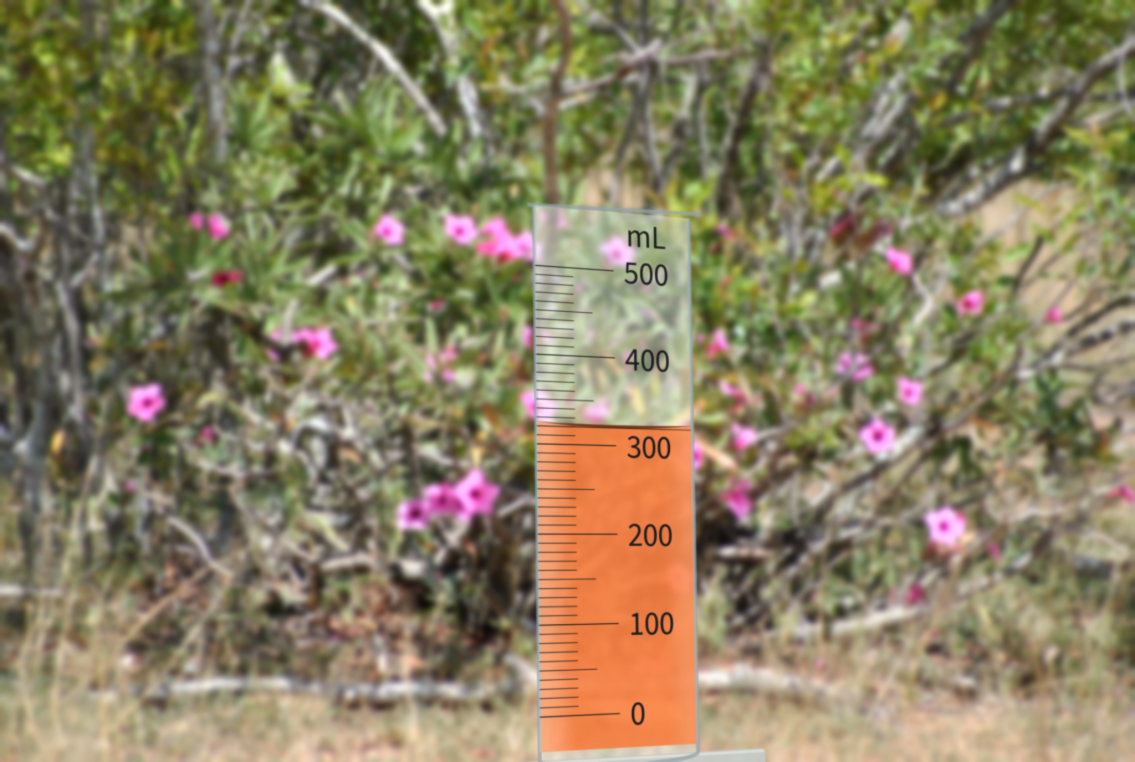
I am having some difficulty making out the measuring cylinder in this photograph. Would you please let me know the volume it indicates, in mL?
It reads 320 mL
